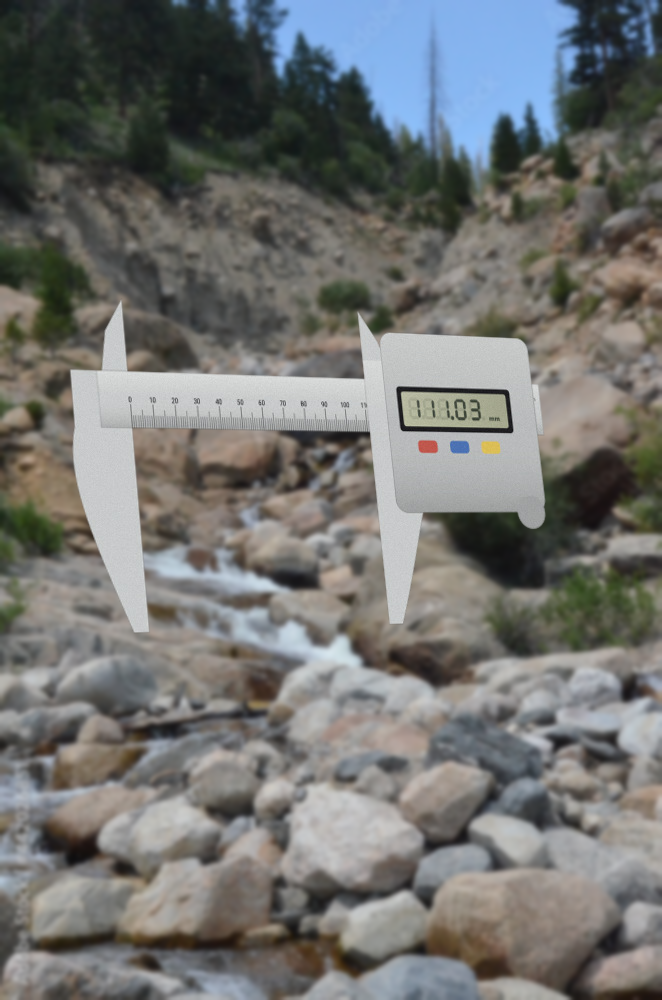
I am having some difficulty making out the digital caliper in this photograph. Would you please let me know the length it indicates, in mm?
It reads 111.03 mm
